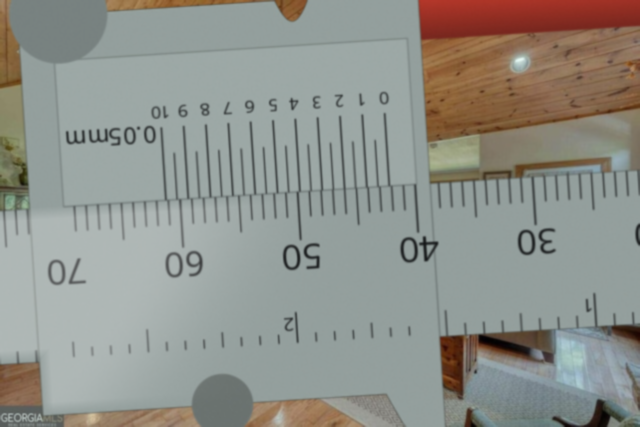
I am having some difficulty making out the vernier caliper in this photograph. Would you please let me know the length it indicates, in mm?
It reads 42.2 mm
